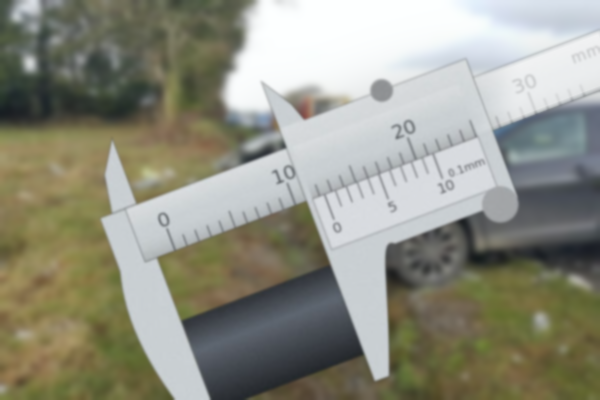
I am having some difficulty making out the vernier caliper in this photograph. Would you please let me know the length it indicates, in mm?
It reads 12.4 mm
